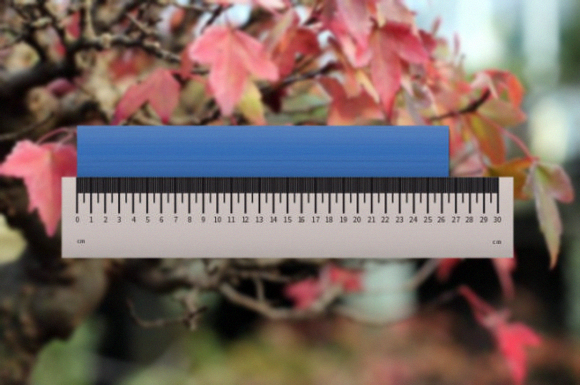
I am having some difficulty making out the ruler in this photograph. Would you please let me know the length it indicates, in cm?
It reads 26.5 cm
